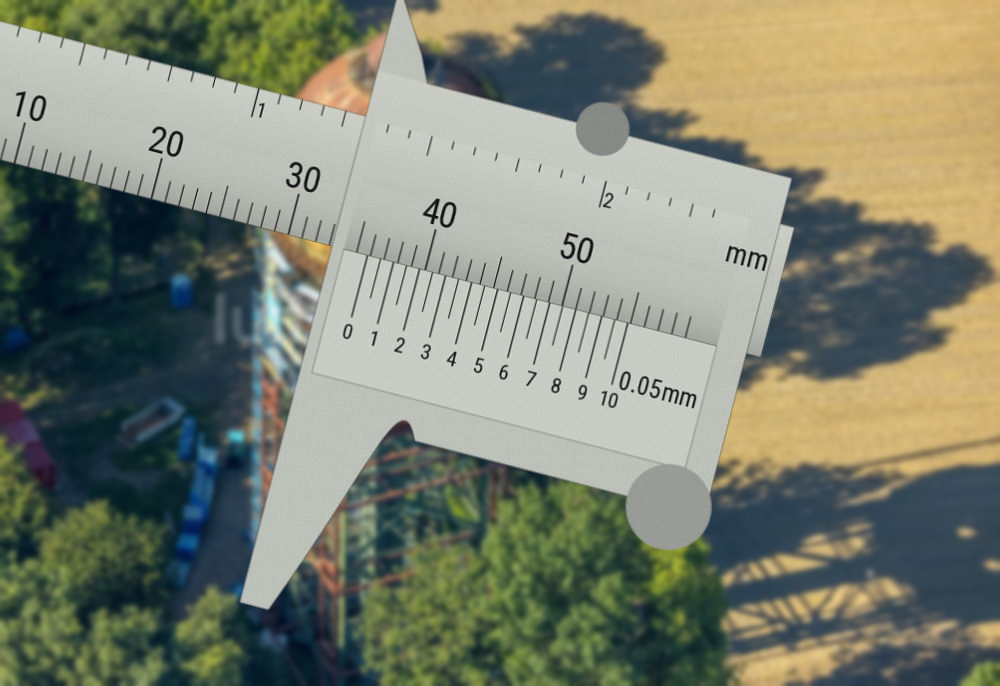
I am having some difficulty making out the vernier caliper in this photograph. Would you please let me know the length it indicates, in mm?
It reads 35.8 mm
